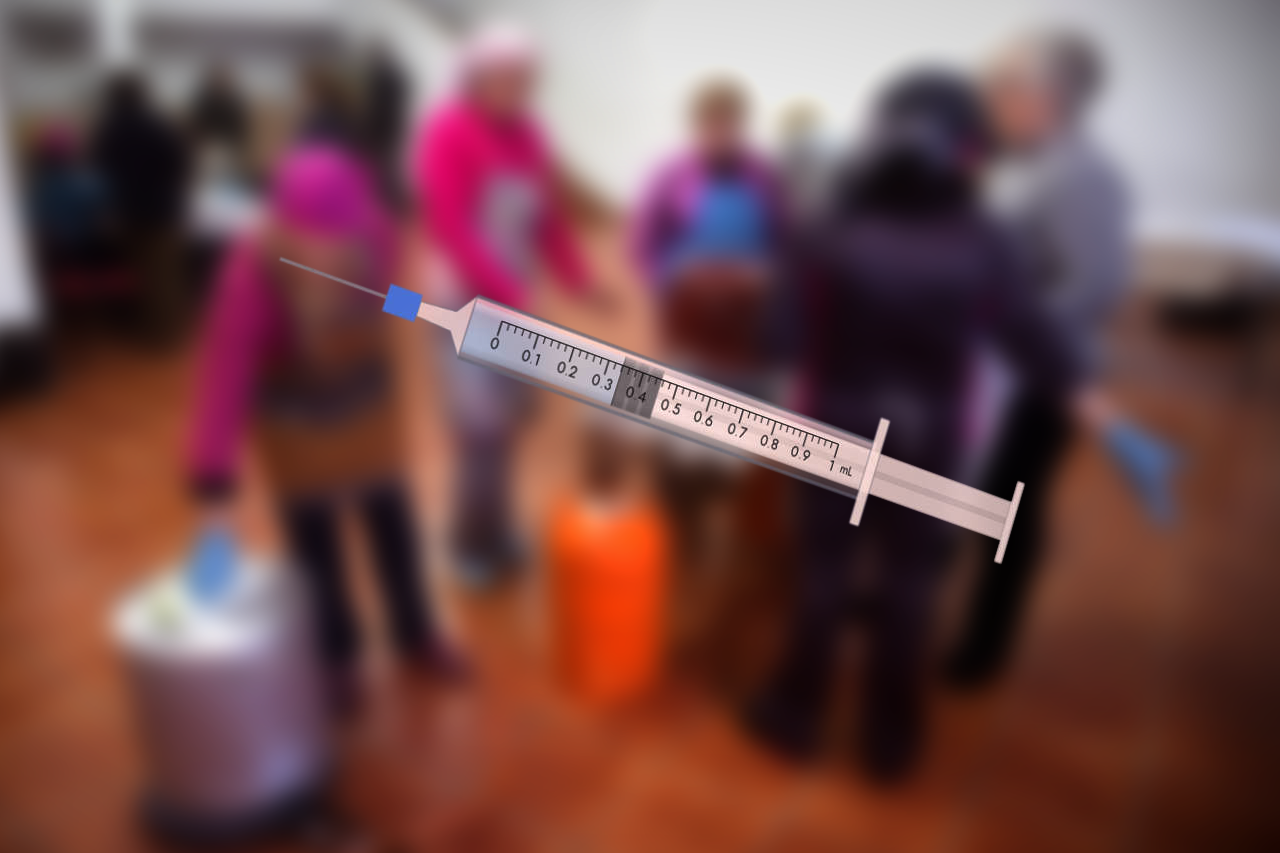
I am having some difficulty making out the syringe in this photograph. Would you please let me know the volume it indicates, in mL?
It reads 0.34 mL
